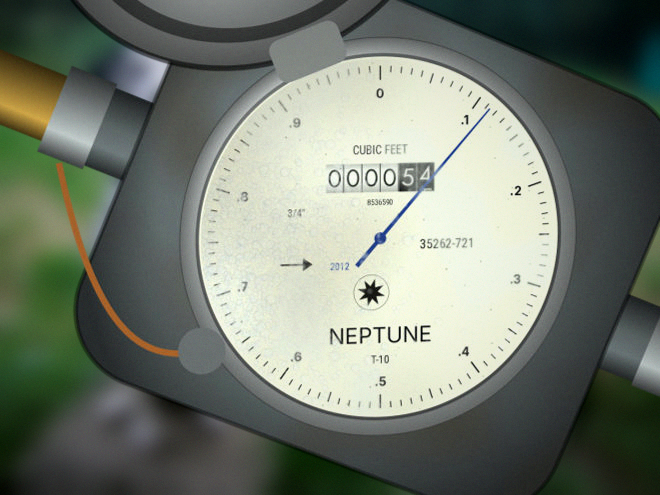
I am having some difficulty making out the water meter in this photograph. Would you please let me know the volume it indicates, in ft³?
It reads 54.11 ft³
